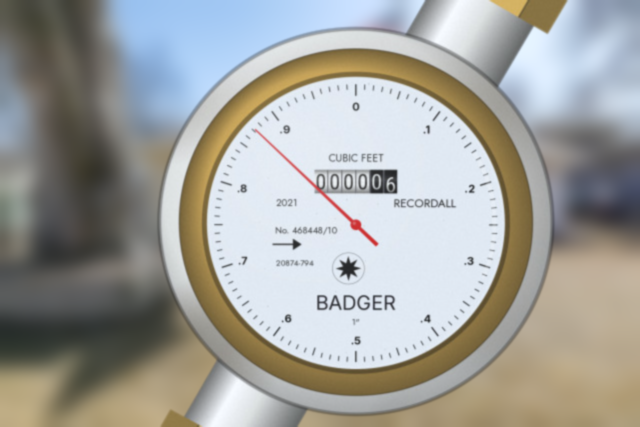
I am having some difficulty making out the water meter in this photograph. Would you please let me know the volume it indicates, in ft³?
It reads 5.87 ft³
